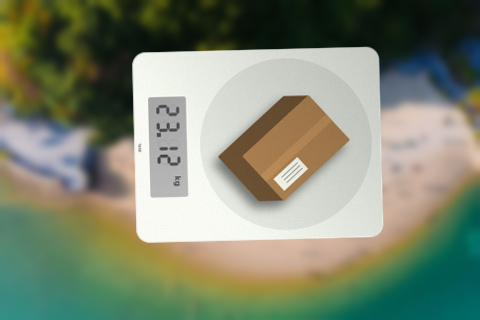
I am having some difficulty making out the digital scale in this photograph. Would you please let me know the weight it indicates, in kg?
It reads 23.12 kg
